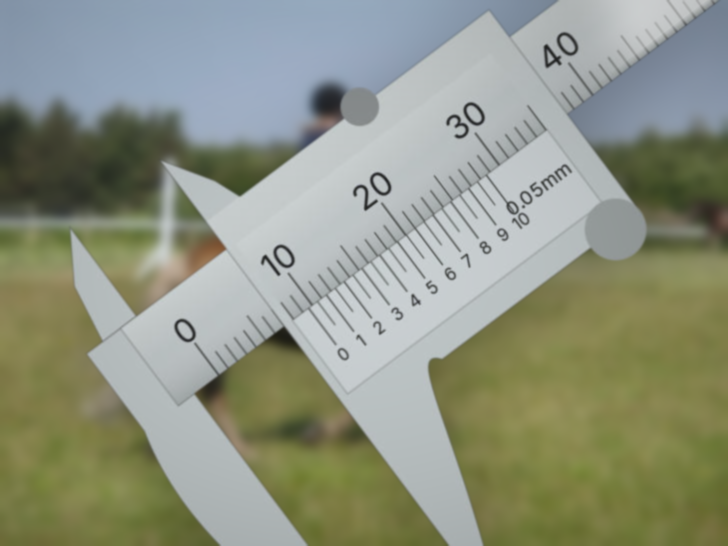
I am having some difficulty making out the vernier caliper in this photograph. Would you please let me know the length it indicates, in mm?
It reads 9.6 mm
